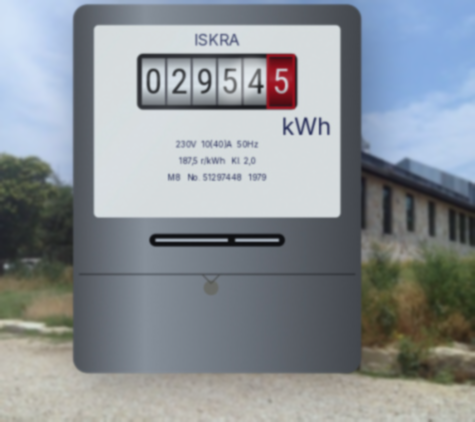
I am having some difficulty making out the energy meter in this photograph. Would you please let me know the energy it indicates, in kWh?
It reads 2954.5 kWh
